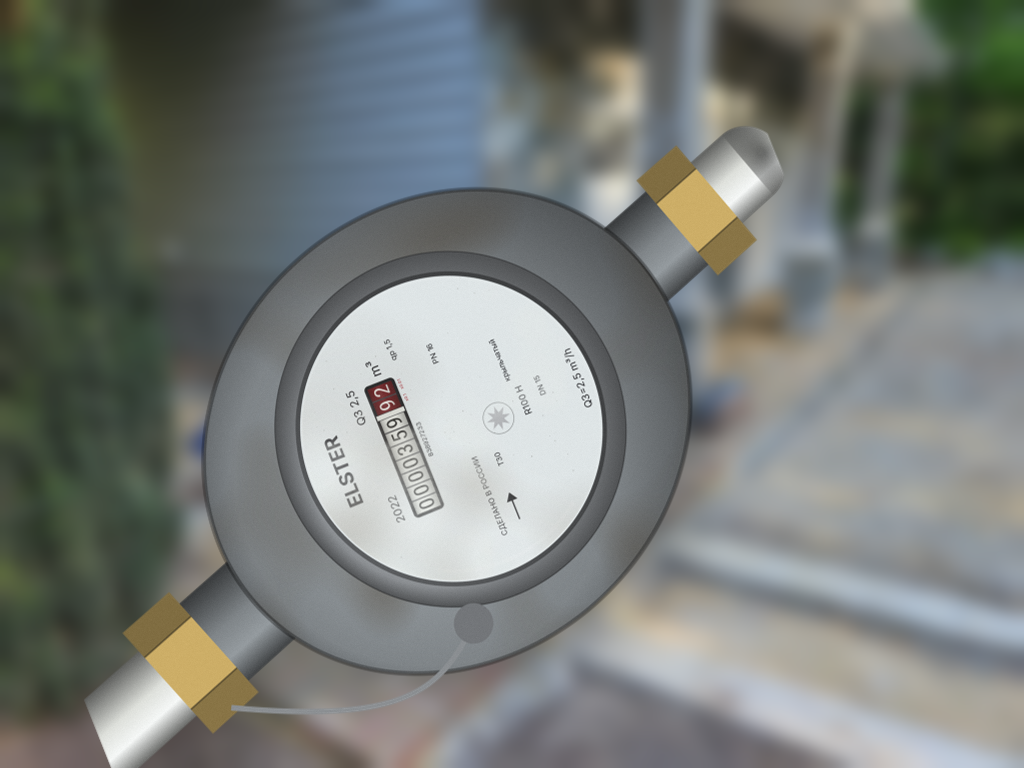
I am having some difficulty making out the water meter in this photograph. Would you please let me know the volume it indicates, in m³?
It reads 359.92 m³
